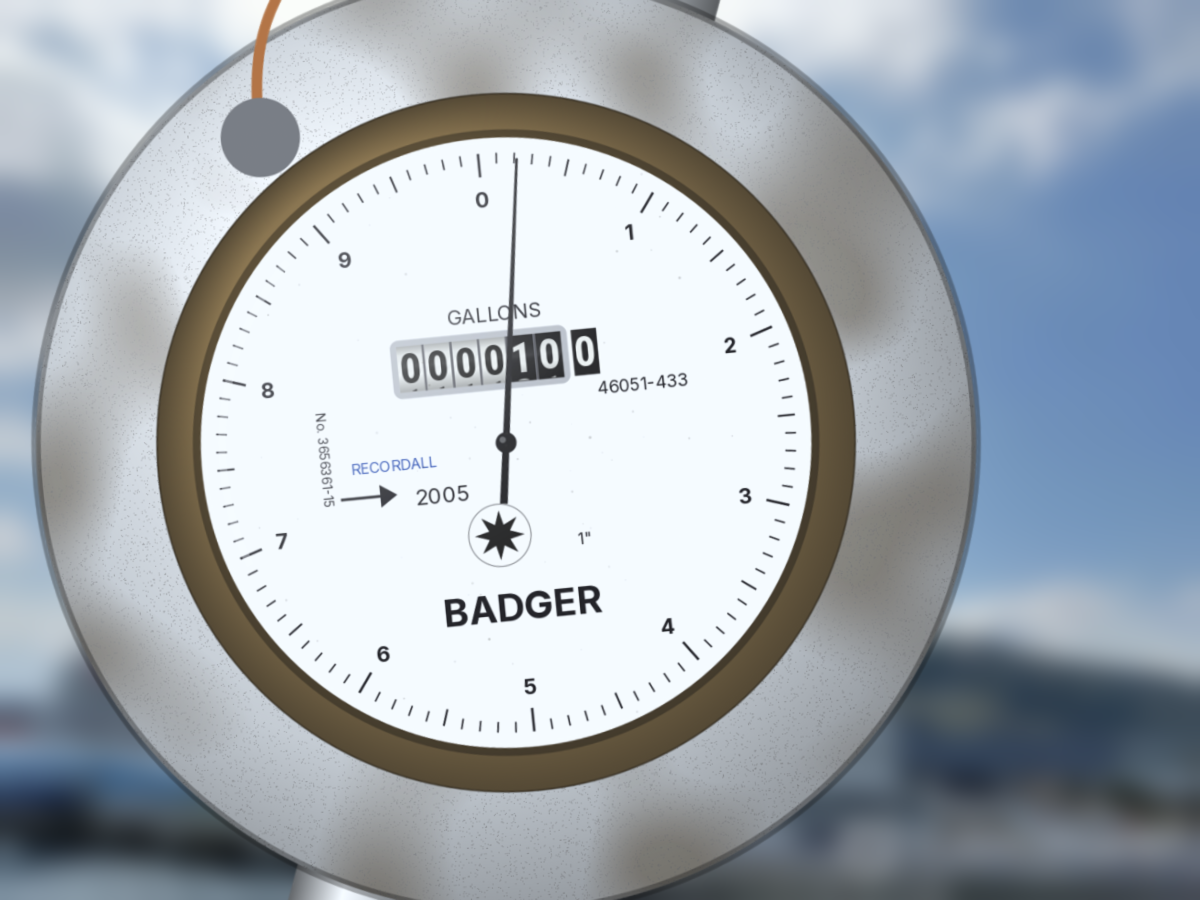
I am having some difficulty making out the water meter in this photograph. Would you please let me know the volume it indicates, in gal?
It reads 100.2 gal
